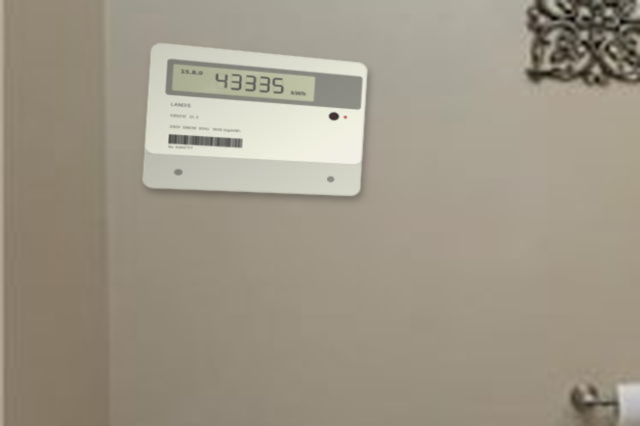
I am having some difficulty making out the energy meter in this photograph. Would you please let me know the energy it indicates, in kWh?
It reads 43335 kWh
